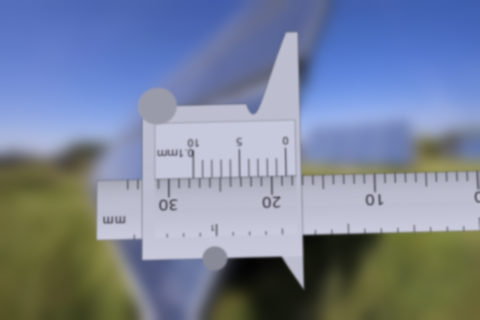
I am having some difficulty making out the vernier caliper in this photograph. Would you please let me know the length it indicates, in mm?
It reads 18.6 mm
